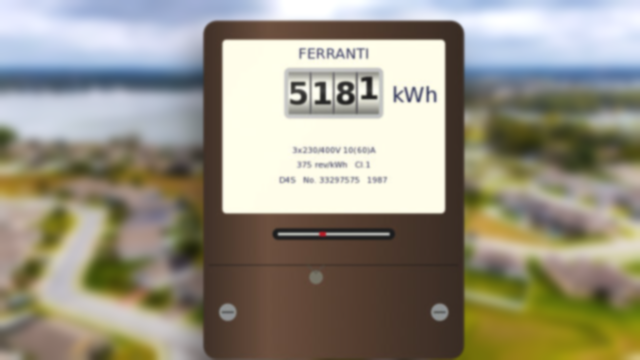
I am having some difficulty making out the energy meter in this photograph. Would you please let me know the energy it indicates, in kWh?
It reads 5181 kWh
